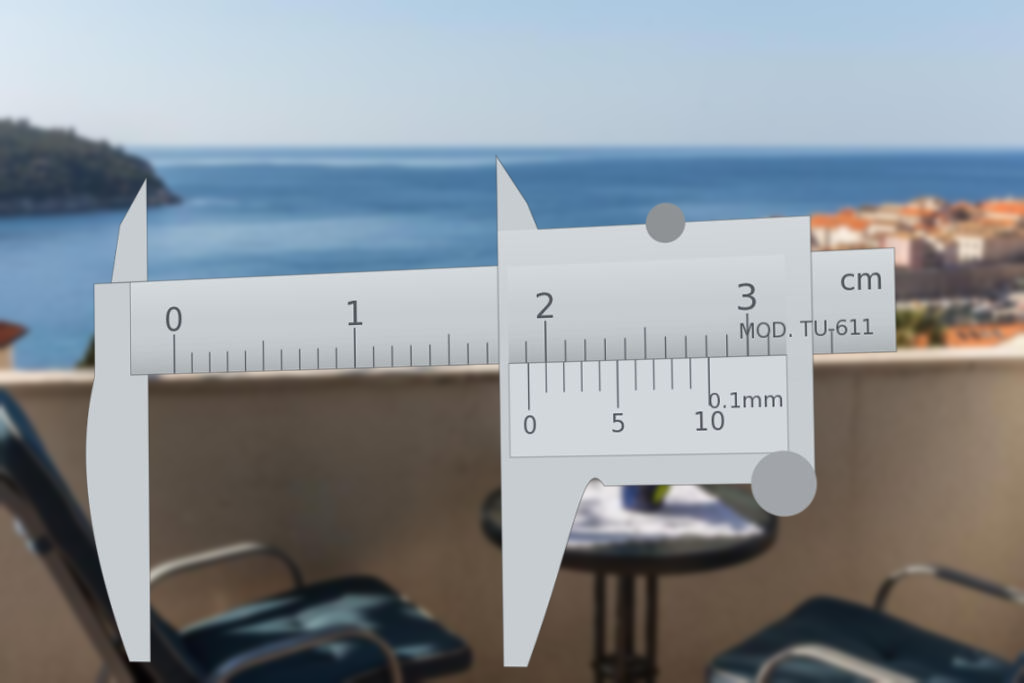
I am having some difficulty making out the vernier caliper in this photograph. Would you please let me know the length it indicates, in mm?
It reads 19.1 mm
